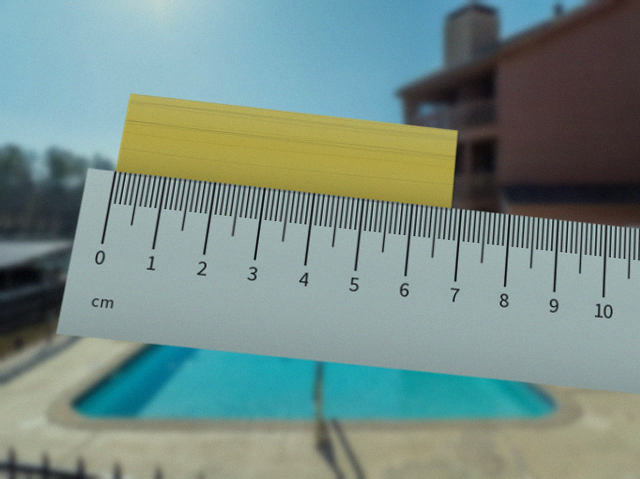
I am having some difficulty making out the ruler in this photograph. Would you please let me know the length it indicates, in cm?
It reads 6.8 cm
